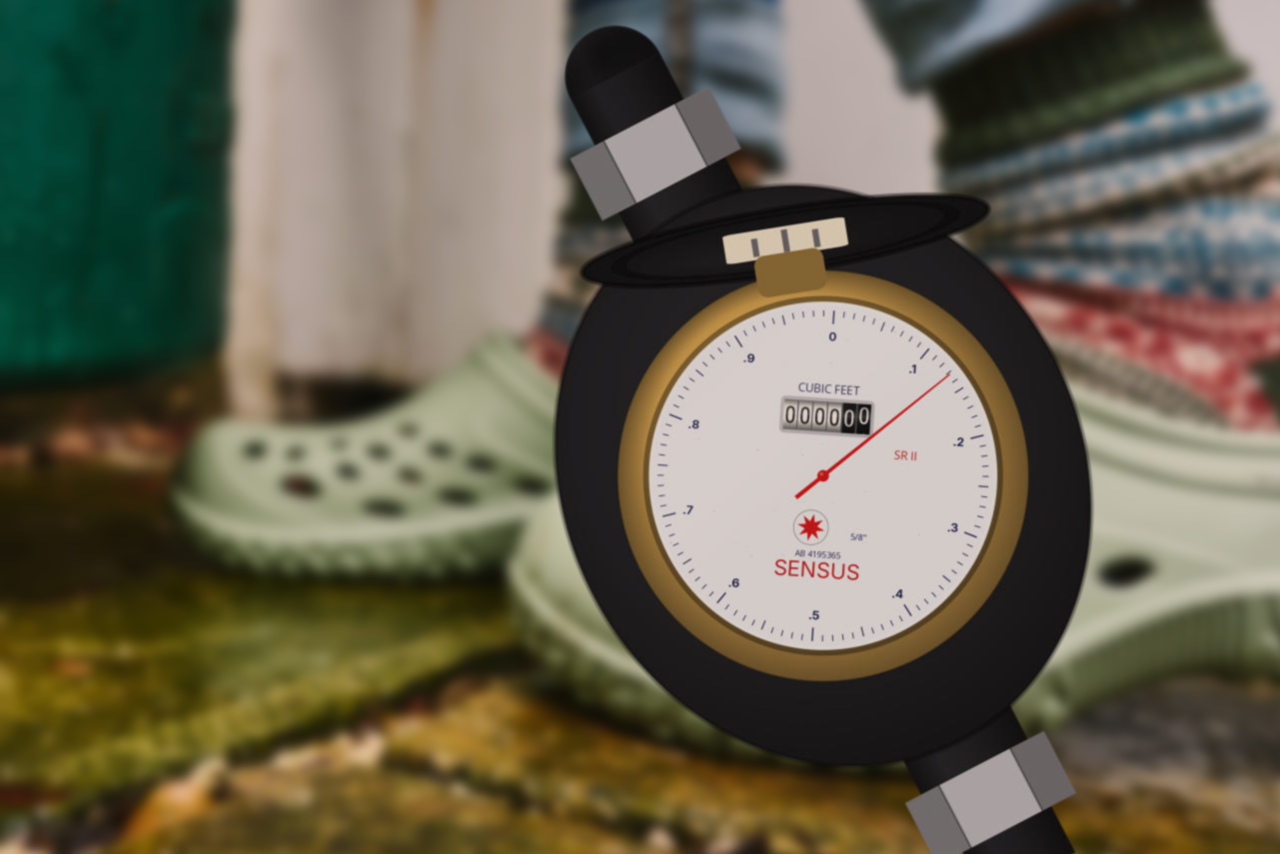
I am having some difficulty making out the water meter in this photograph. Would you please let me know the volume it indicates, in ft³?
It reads 0.13 ft³
